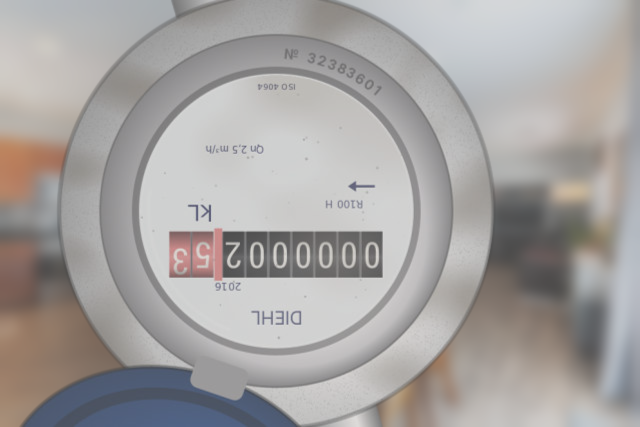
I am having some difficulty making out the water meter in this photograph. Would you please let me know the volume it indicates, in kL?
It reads 2.53 kL
